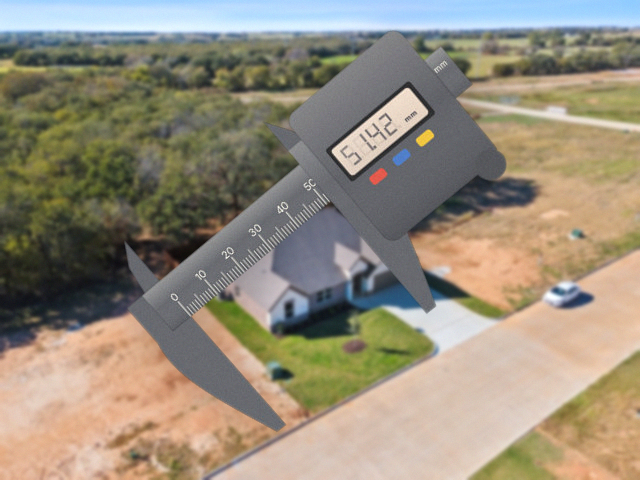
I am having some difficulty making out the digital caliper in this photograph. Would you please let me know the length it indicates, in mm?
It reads 51.42 mm
